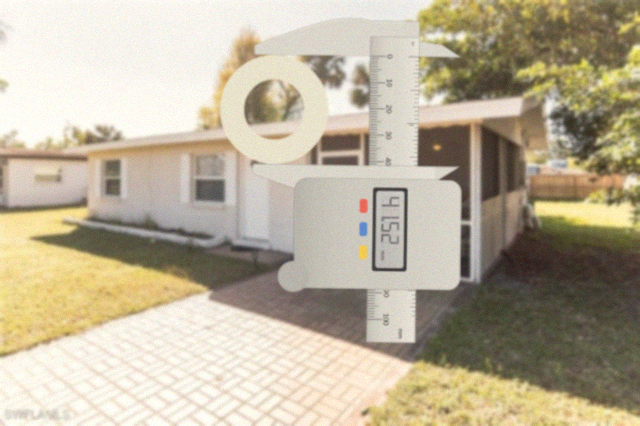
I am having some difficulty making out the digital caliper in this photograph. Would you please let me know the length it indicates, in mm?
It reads 41.52 mm
